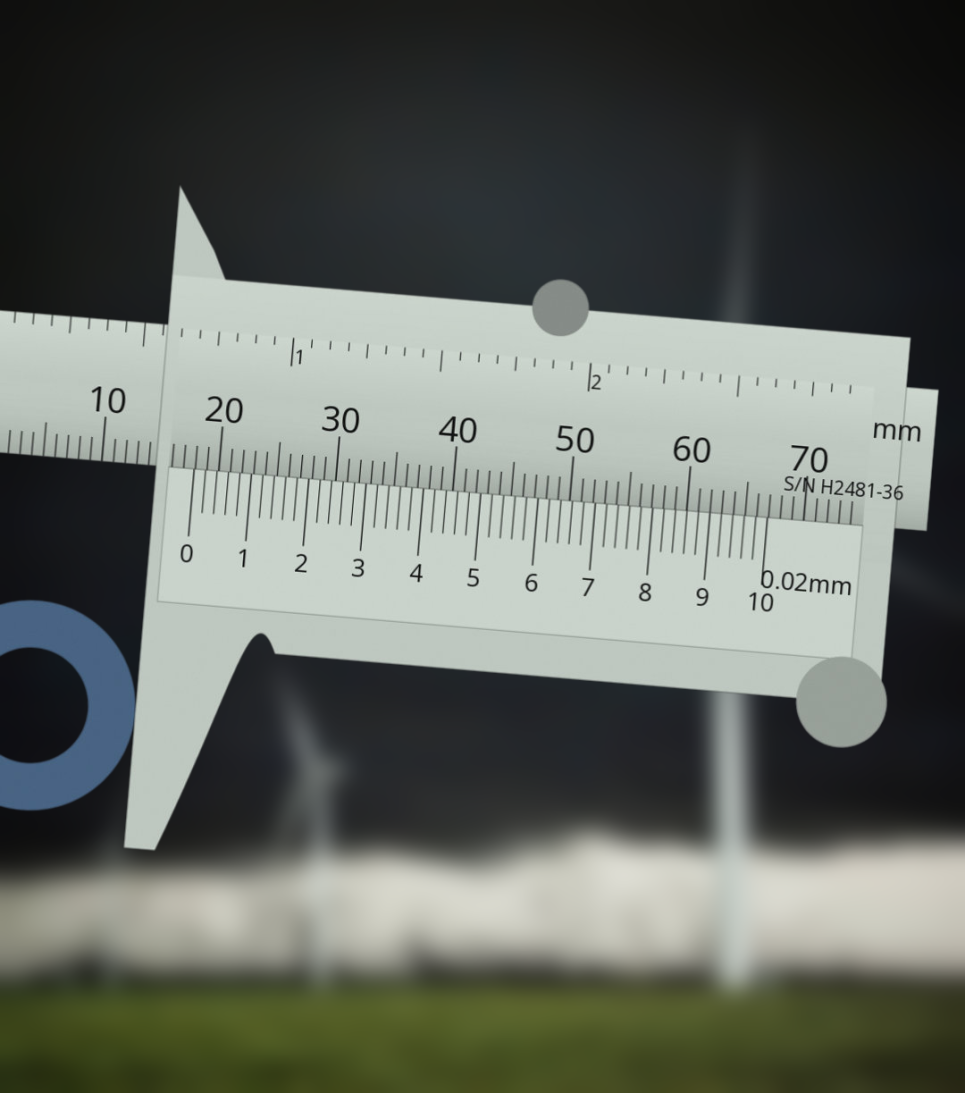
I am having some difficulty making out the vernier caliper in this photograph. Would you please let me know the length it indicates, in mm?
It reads 17.9 mm
